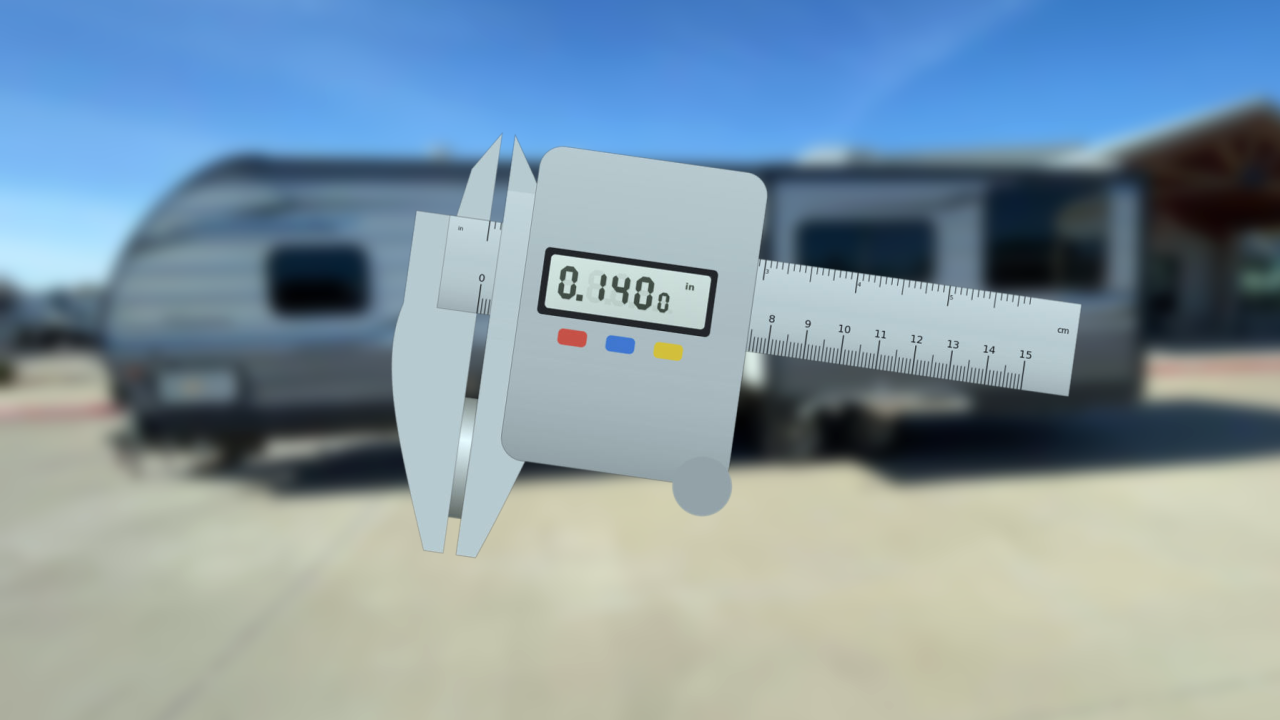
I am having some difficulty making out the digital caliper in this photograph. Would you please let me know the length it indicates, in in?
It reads 0.1400 in
